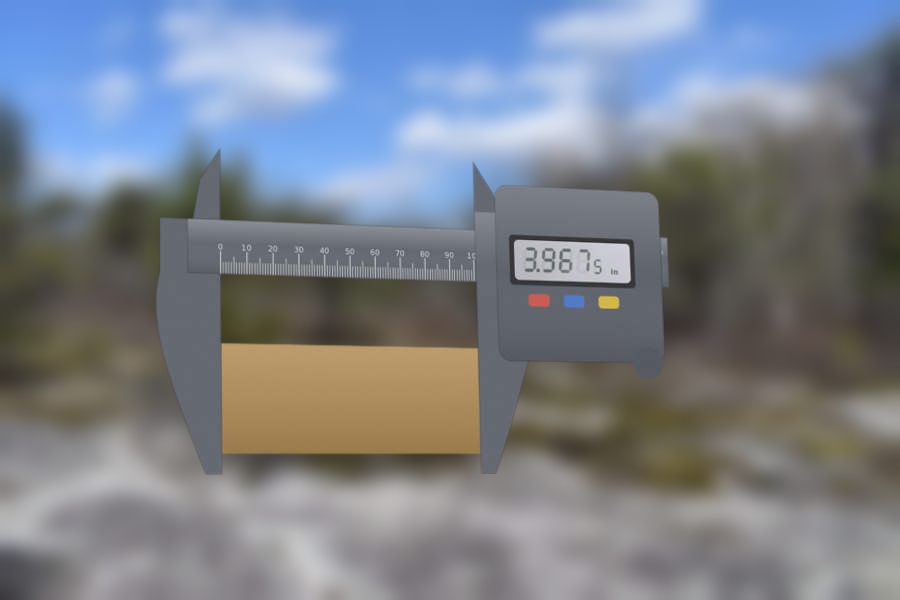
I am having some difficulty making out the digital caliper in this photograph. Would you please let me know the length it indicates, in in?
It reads 3.9675 in
